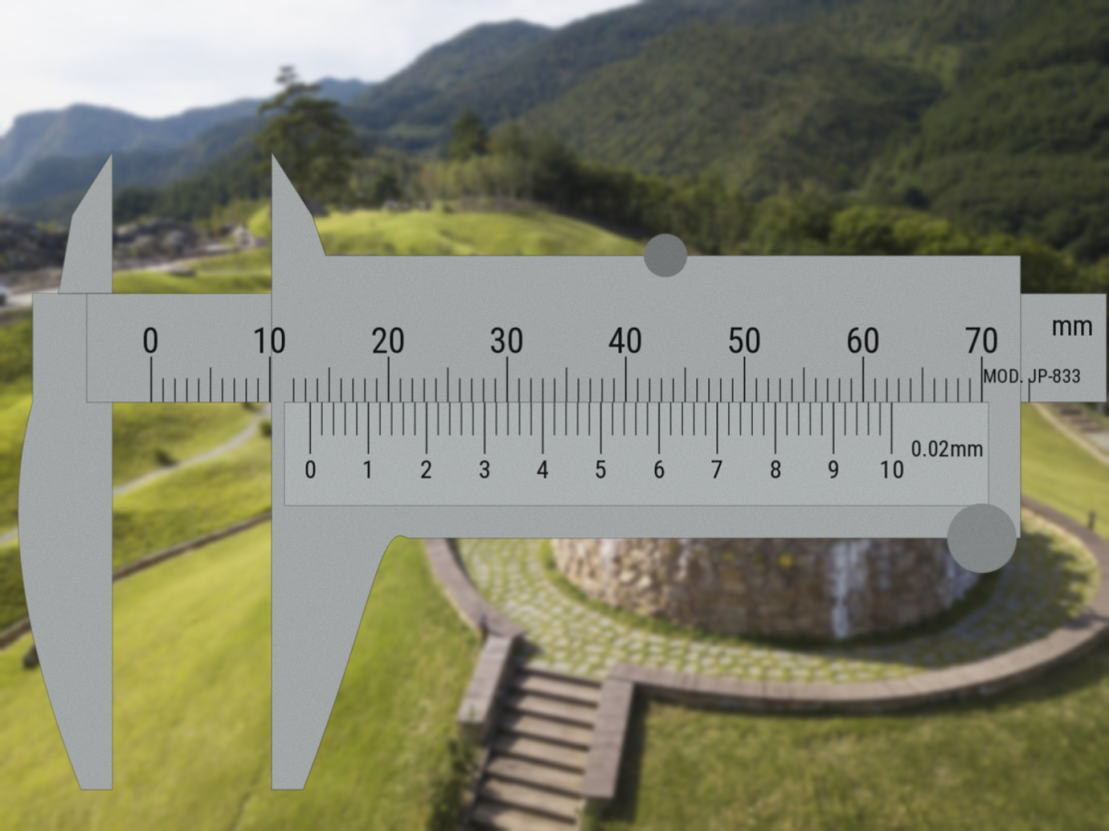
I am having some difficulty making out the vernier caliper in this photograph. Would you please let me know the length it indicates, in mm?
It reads 13.4 mm
